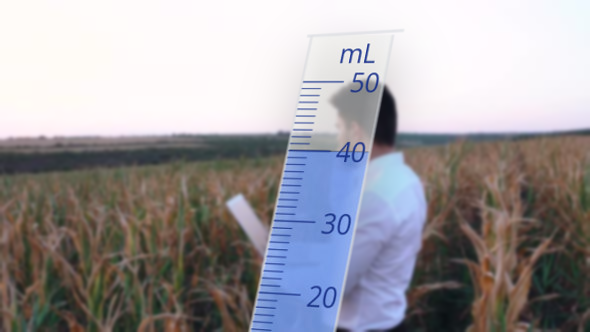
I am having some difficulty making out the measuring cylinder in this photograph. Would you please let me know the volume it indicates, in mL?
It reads 40 mL
